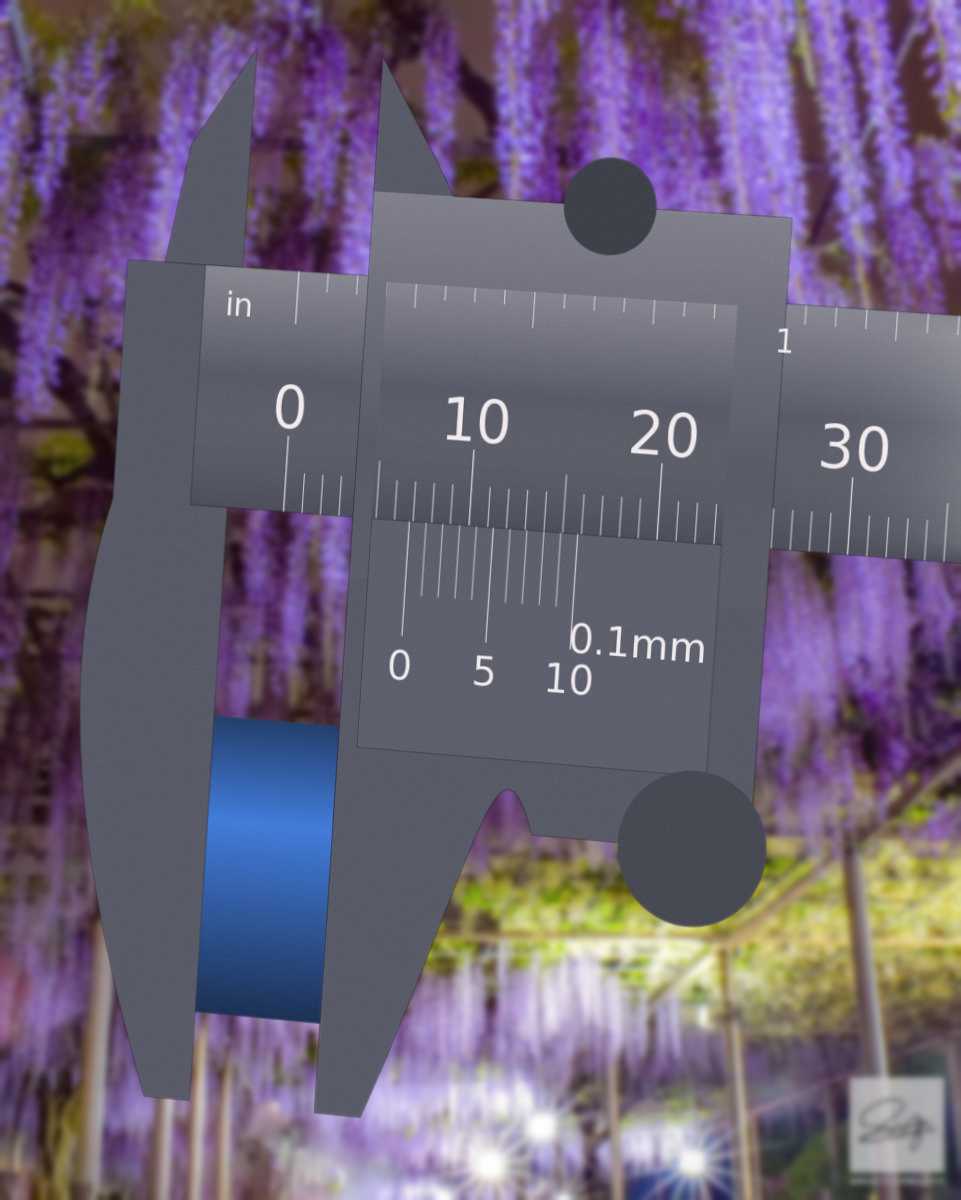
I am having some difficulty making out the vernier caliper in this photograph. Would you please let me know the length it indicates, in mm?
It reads 6.8 mm
